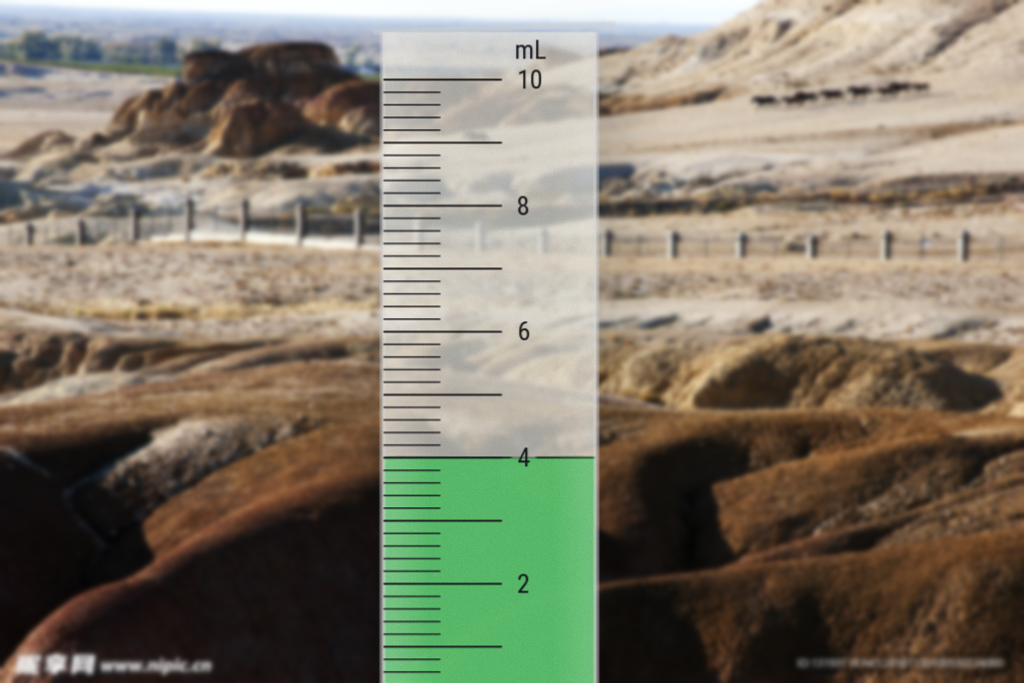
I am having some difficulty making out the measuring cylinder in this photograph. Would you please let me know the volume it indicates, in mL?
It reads 4 mL
